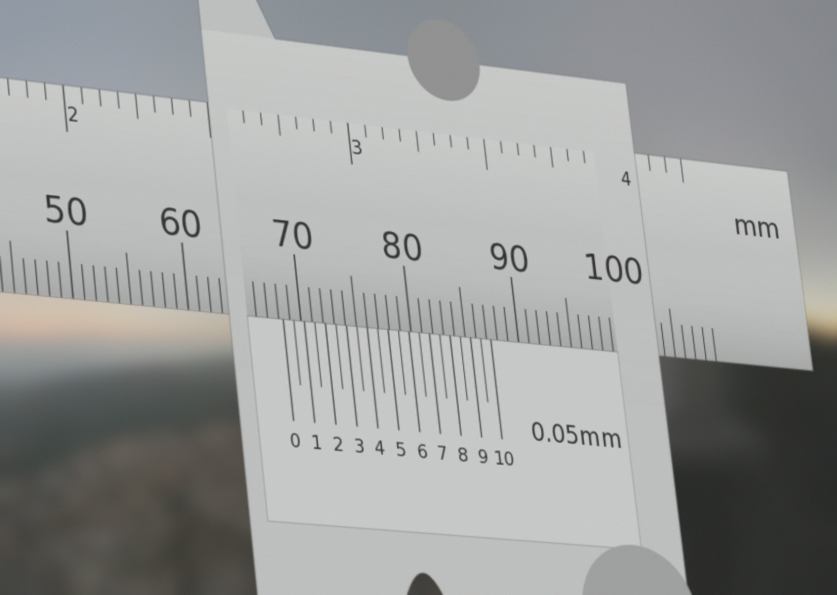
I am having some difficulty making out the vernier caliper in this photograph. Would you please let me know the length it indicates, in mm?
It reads 68.4 mm
